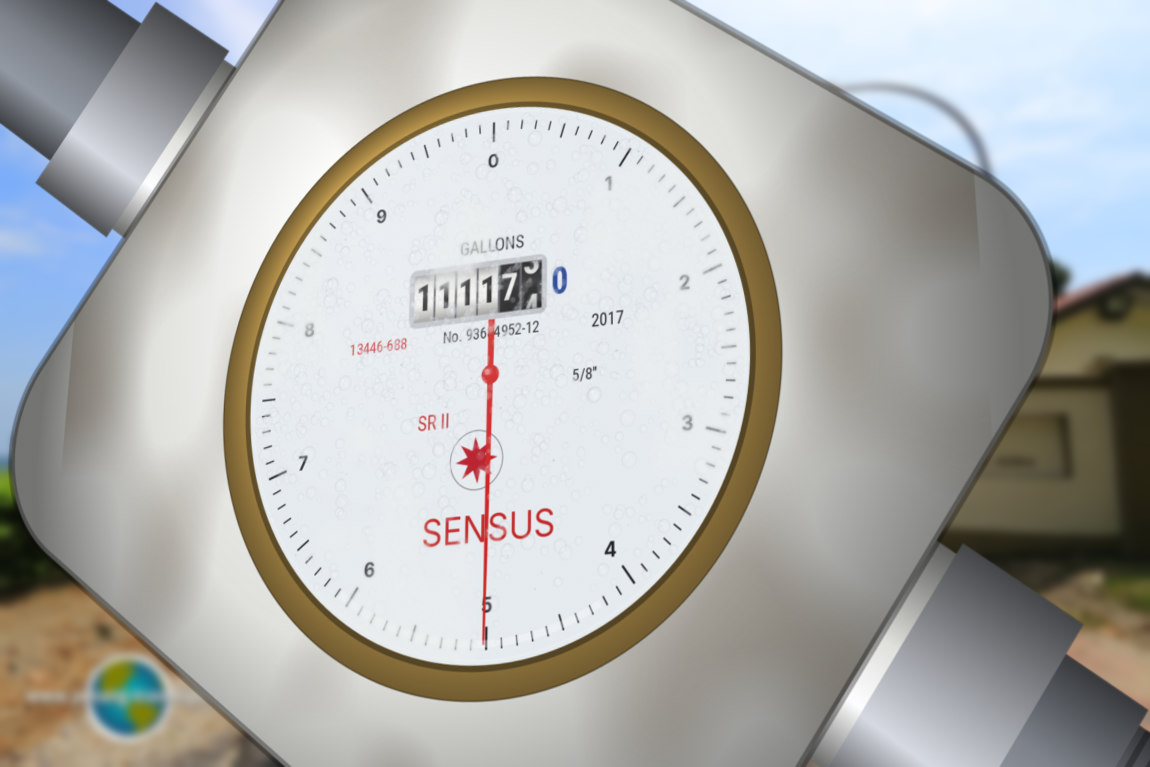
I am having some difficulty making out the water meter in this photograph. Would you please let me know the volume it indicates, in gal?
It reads 1111735.0 gal
